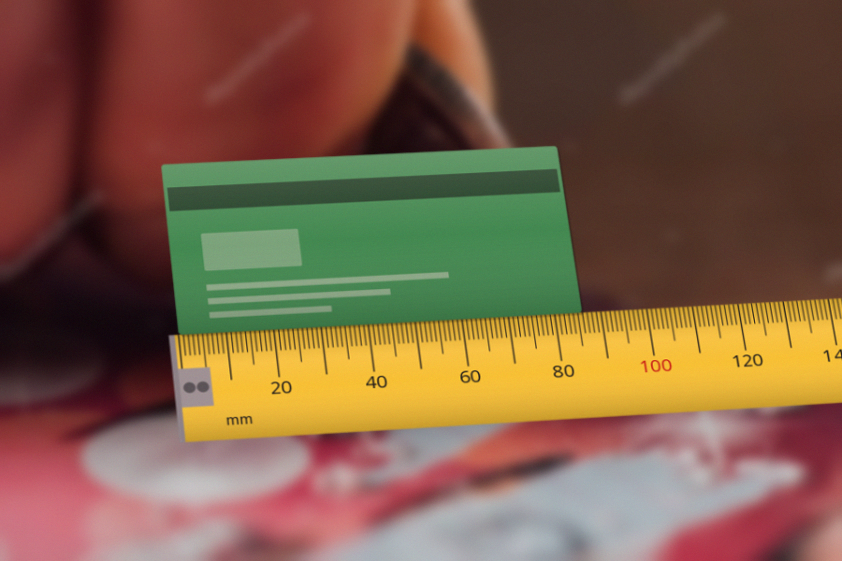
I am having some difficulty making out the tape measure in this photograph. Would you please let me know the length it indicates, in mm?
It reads 86 mm
